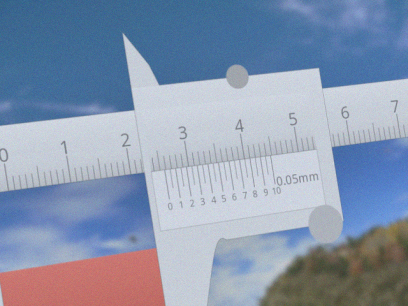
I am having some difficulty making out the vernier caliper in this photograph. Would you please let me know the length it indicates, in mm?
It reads 25.8 mm
